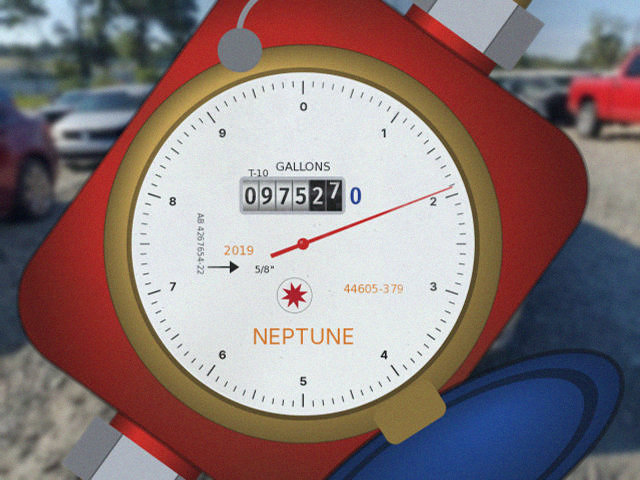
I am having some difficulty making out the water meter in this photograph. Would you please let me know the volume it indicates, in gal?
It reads 975271.9 gal
